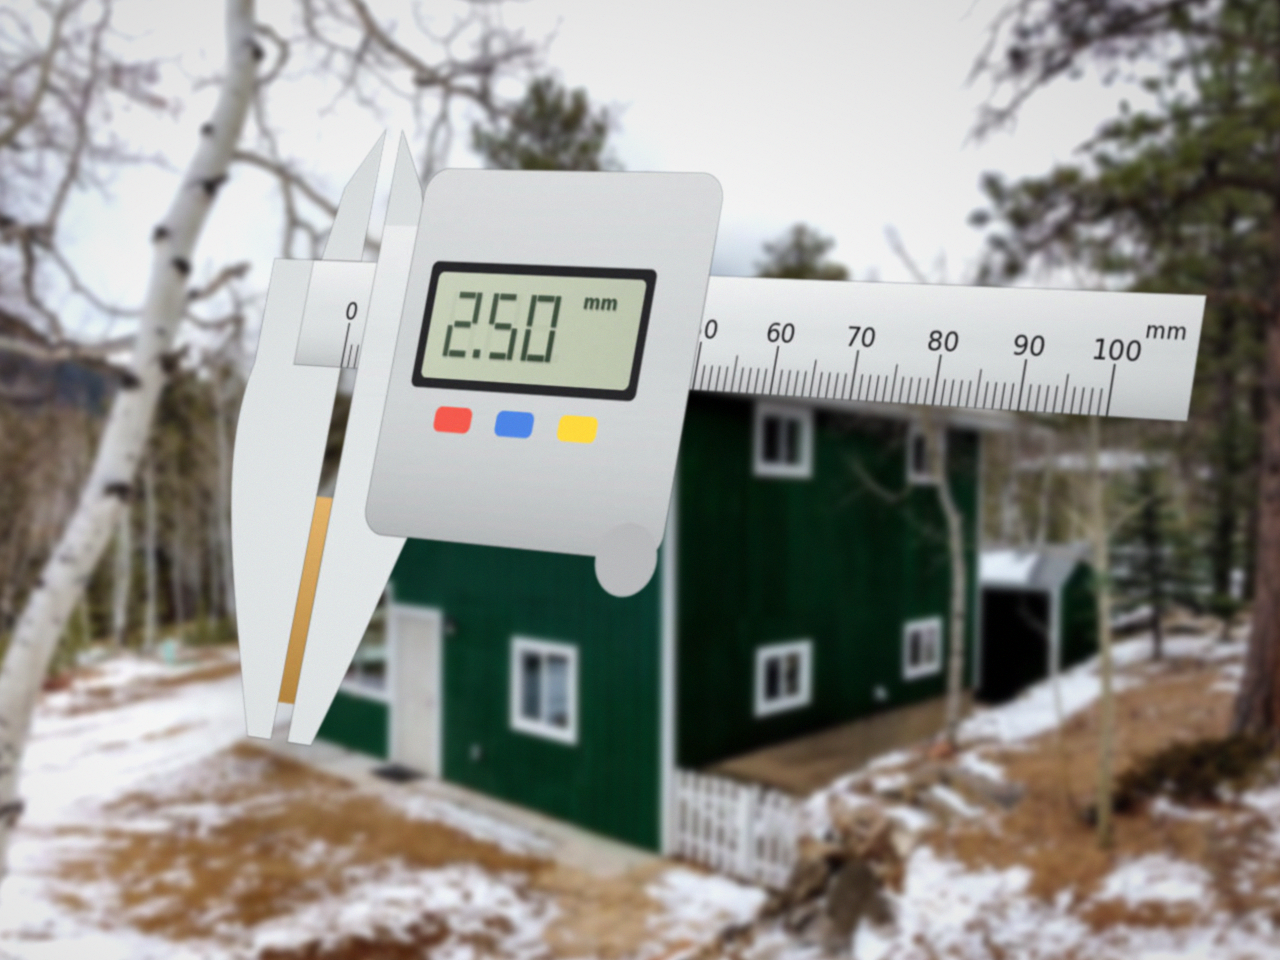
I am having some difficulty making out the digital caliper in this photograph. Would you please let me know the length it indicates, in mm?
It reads 2.50 mm
